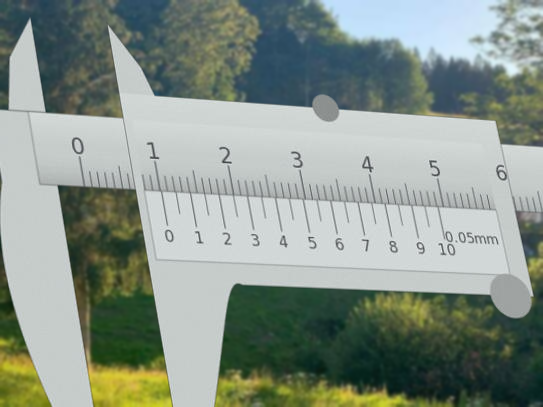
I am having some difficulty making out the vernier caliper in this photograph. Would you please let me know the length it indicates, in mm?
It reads 10.2 mm
